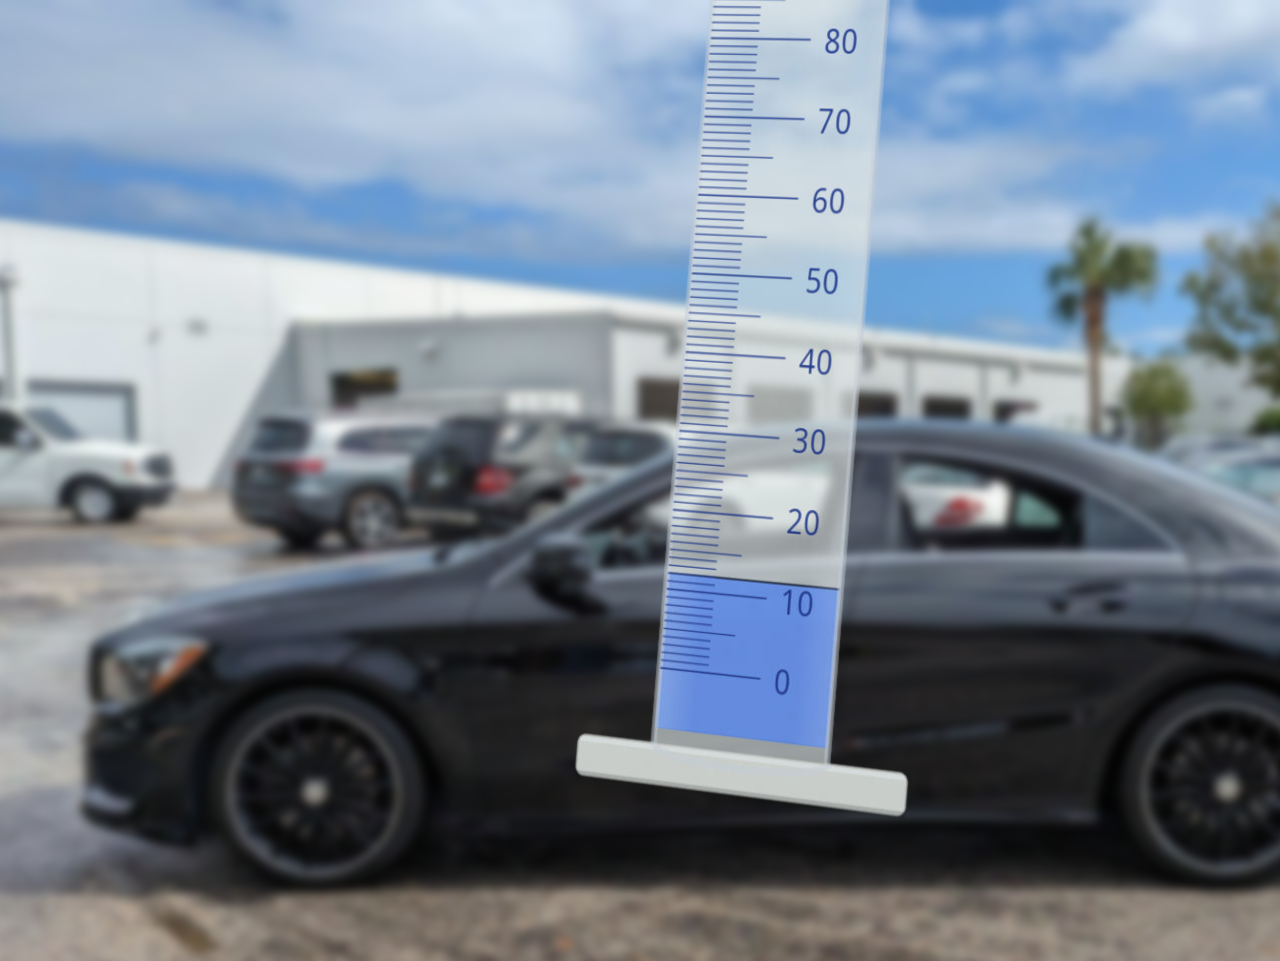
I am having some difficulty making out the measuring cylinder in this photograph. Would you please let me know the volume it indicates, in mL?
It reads 12 mL
